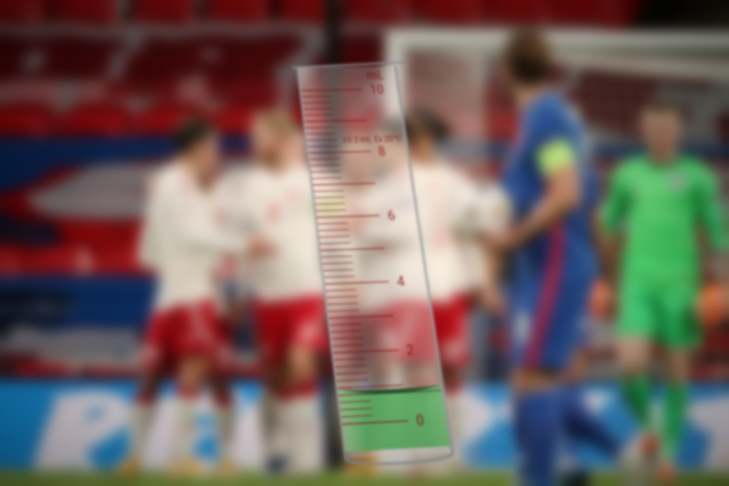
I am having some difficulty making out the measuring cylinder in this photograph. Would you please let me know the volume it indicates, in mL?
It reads 0.8 mL
